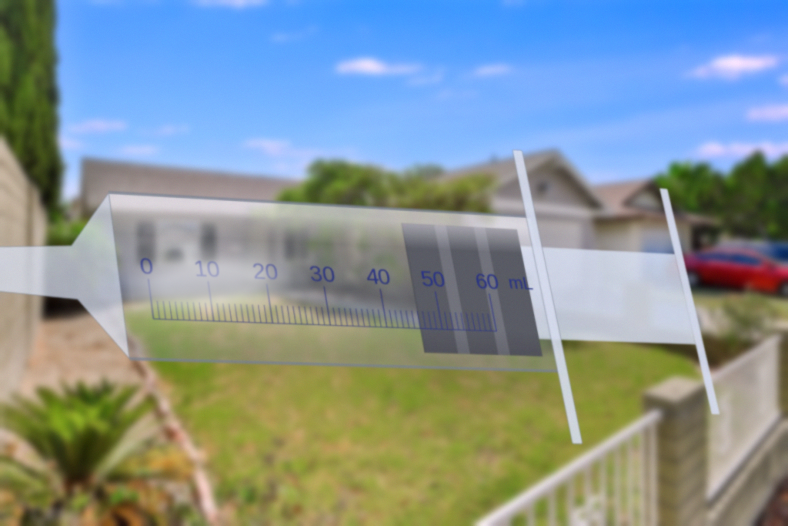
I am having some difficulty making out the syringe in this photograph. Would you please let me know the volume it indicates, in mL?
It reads 46 mL
